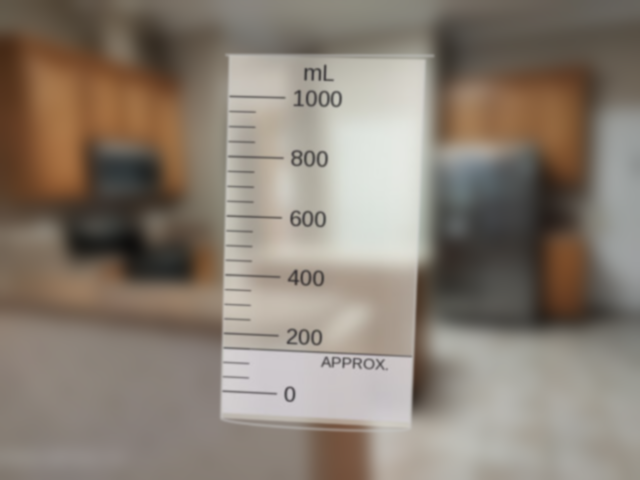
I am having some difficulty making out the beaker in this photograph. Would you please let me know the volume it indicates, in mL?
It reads 150 mL
